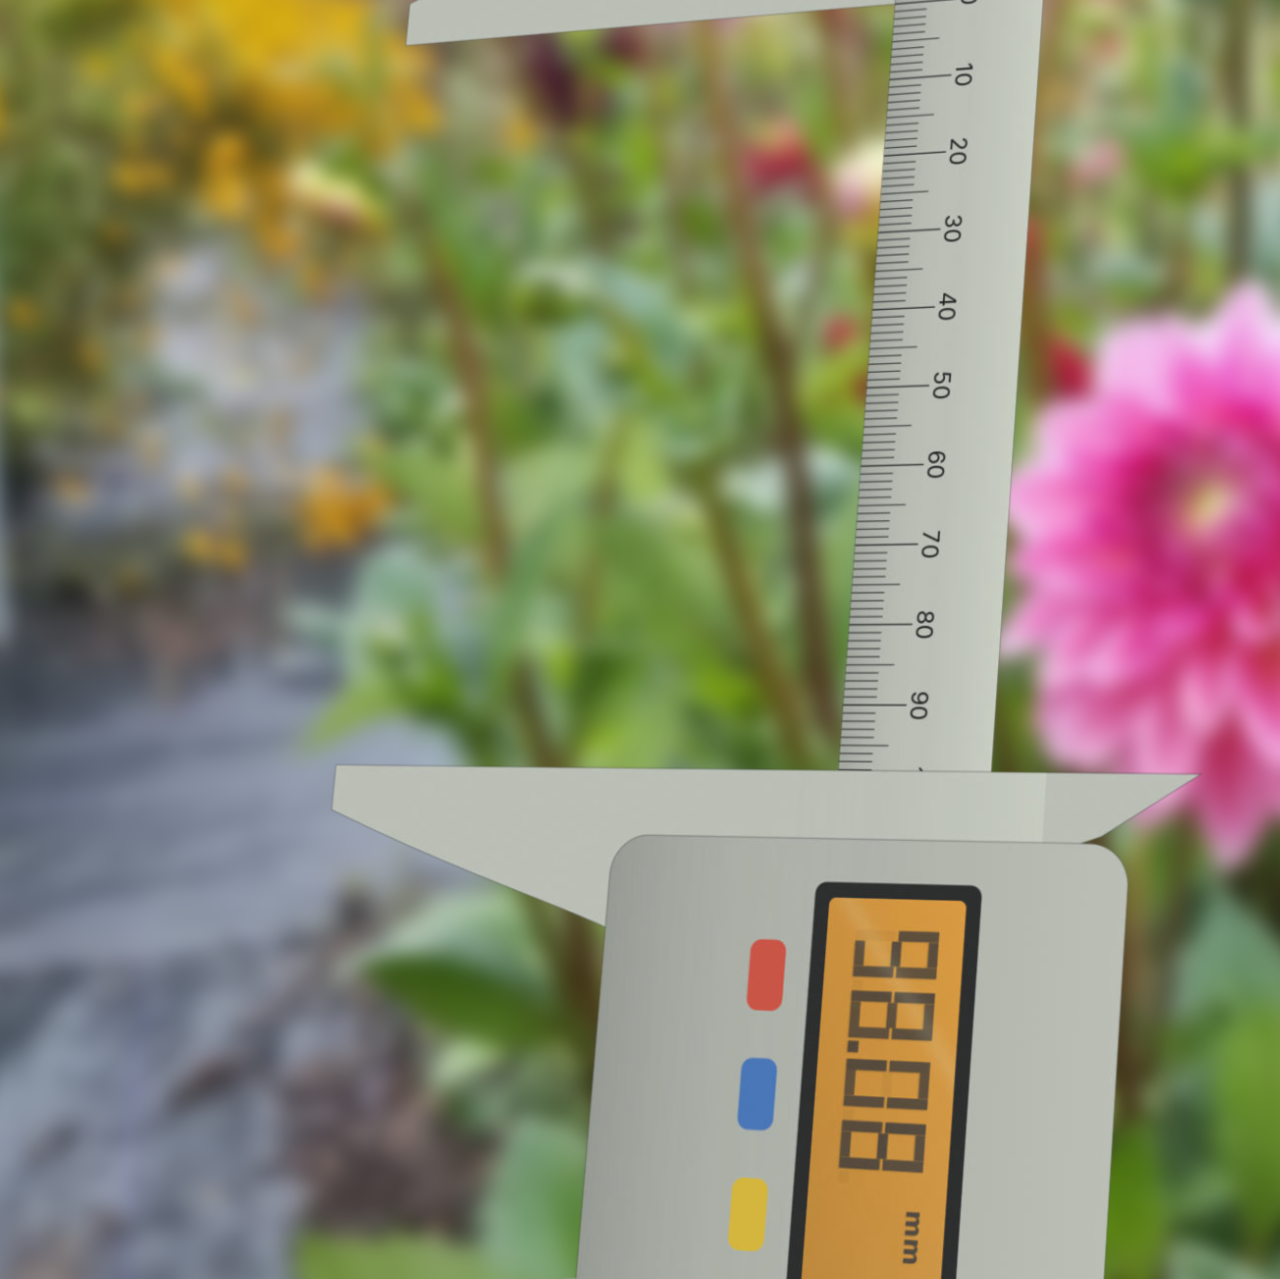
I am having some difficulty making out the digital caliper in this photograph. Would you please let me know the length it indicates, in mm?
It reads 98.08 mm
